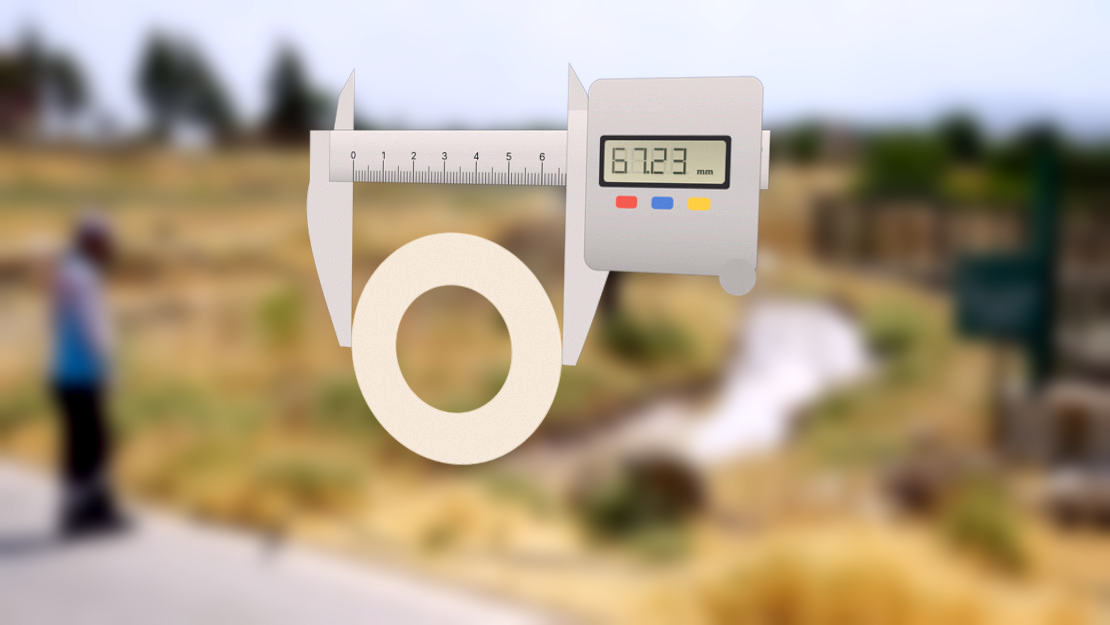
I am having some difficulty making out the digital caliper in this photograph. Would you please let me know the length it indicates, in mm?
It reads 67.23 mm
